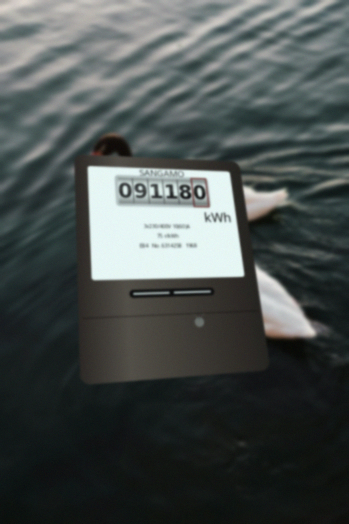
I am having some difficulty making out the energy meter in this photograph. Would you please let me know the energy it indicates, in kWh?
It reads 9118.0 kWh
